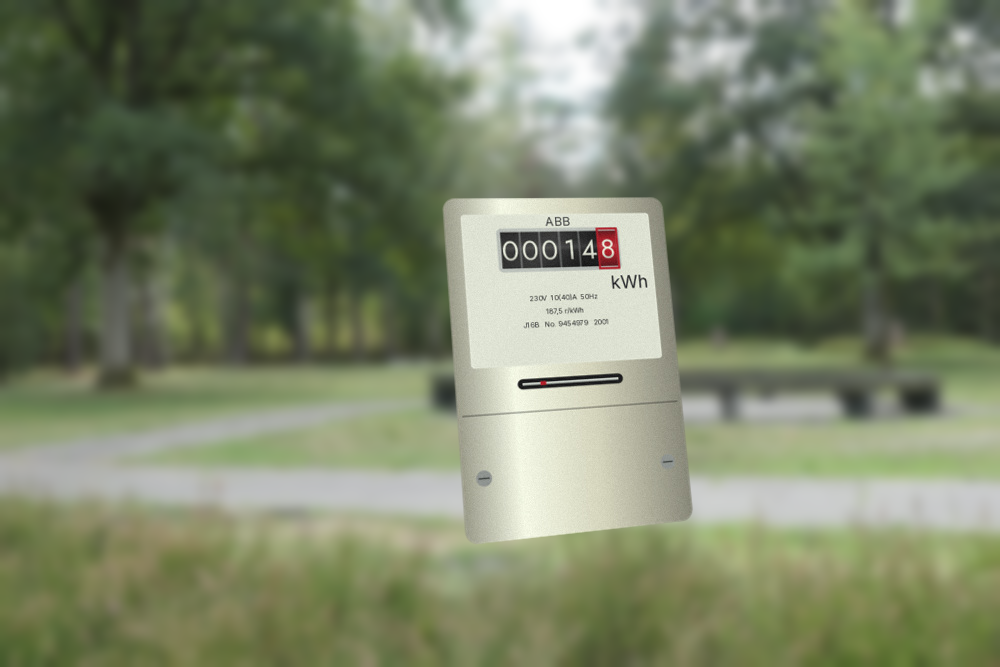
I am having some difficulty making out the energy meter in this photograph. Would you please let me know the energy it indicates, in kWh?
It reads 14.8 kWh
